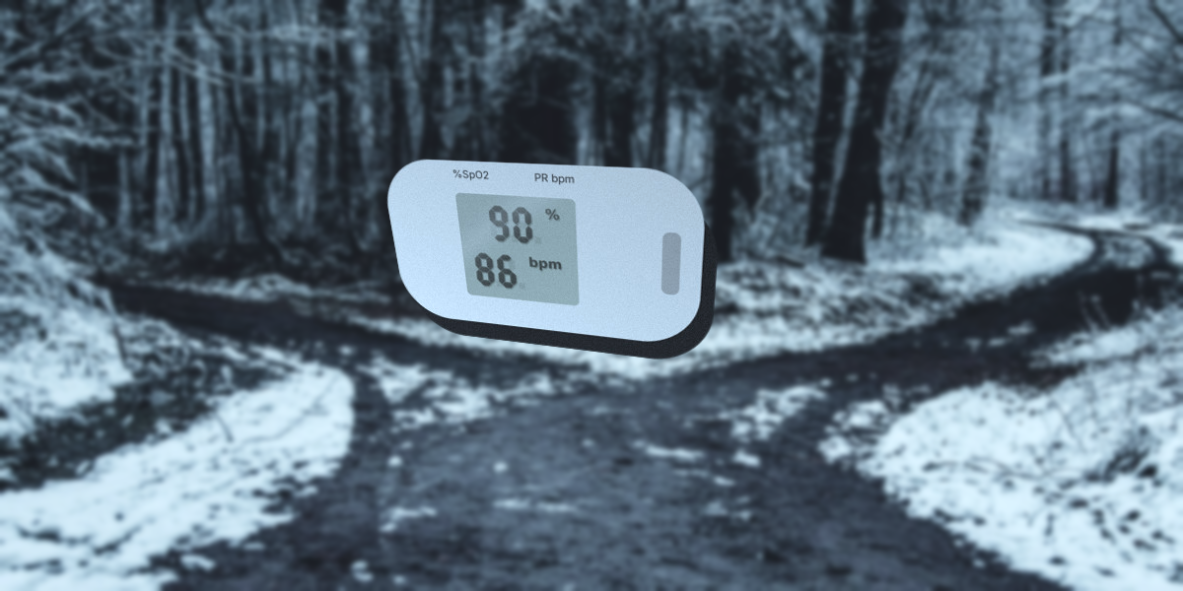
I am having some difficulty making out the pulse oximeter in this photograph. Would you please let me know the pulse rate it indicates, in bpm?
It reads 86 bpm
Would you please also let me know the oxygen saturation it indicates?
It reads 90 %
